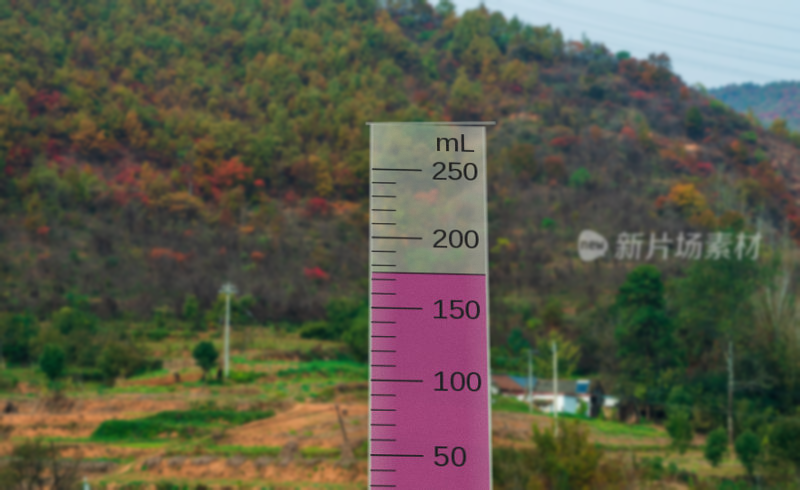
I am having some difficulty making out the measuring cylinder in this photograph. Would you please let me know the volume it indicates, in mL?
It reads 175 mL
